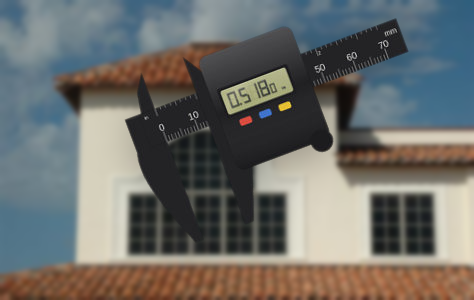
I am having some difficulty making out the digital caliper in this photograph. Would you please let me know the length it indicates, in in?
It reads 0.5180 in
